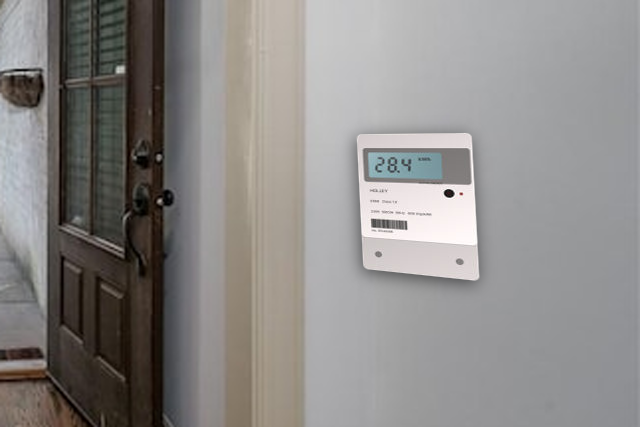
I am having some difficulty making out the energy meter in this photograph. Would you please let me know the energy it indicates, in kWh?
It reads 28.4 kWh
